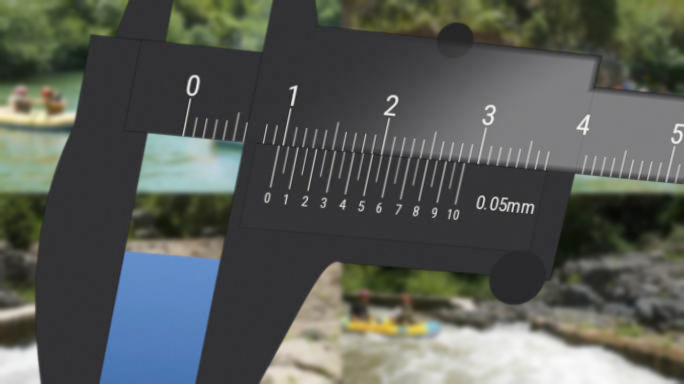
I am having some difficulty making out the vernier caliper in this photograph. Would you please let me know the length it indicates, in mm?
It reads 9.6 mm
